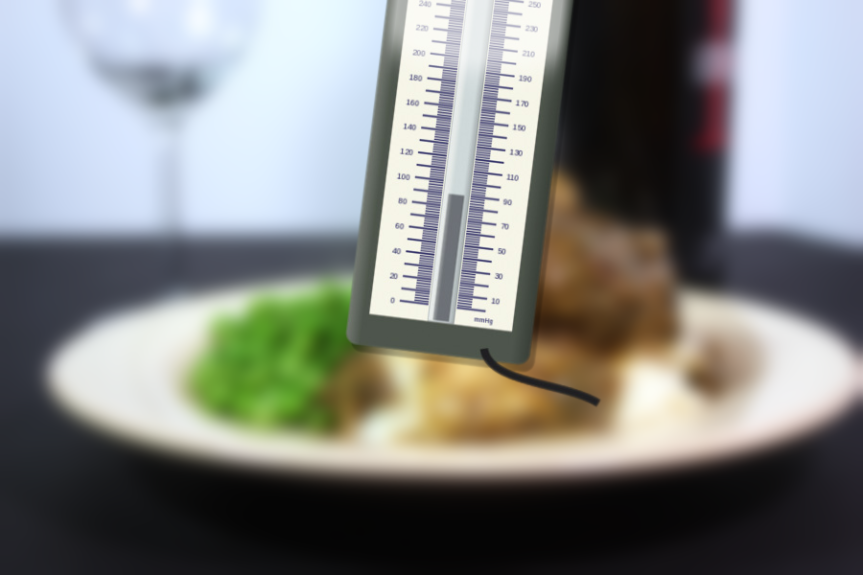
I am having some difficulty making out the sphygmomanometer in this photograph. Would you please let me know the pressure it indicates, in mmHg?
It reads 90 mmHg
